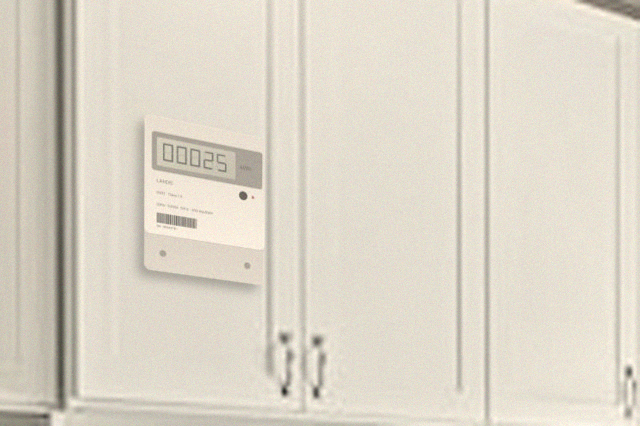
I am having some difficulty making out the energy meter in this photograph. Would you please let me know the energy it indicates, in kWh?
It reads 25 kWh
